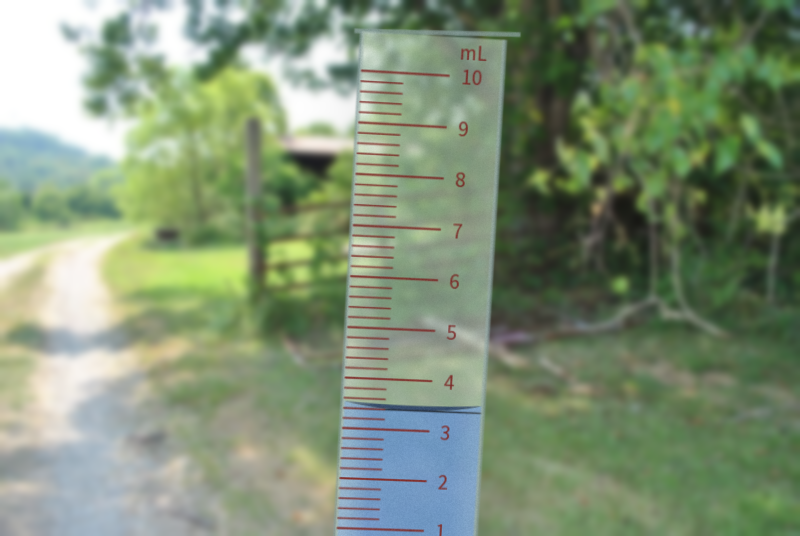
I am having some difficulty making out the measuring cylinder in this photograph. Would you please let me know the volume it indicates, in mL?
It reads 3.4 mL
